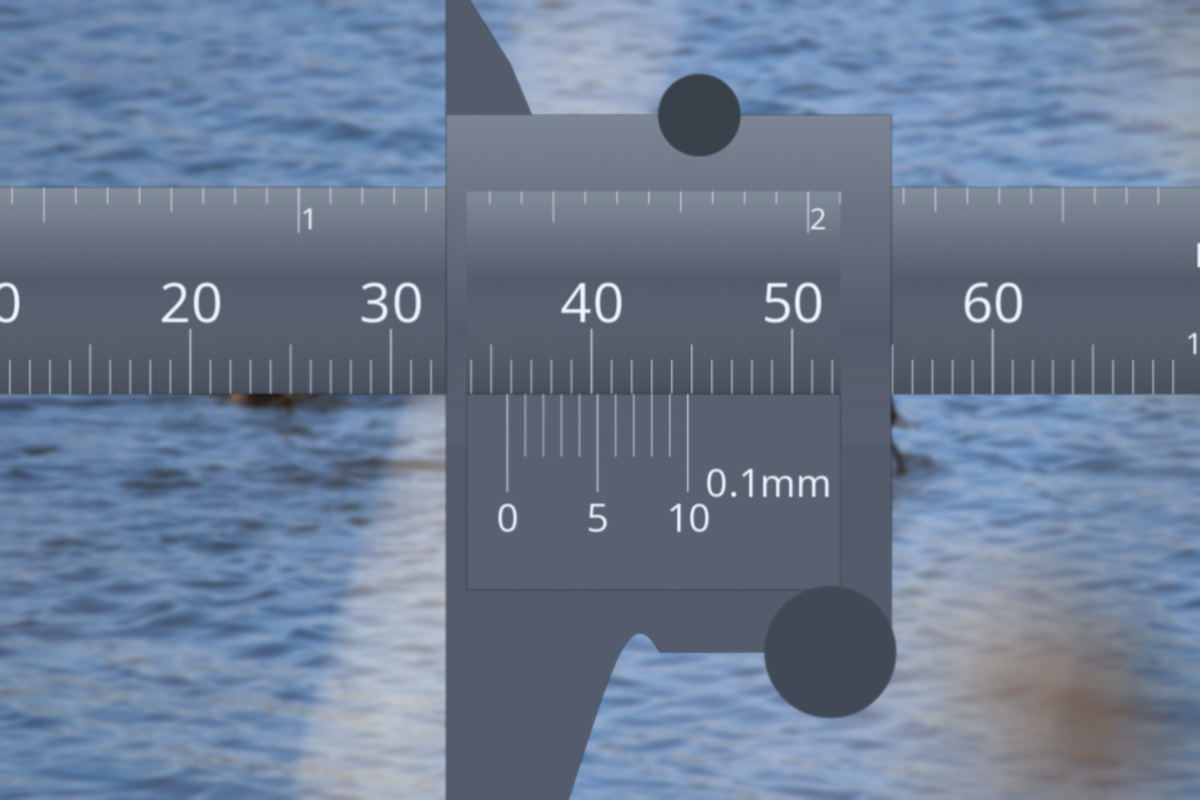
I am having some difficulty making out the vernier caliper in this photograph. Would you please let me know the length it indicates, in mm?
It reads 35.8 mm
